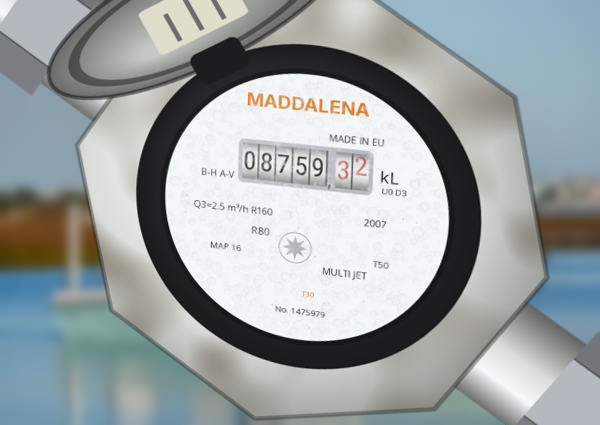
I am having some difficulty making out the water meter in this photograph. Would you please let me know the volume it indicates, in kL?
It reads 8759.32 kL
